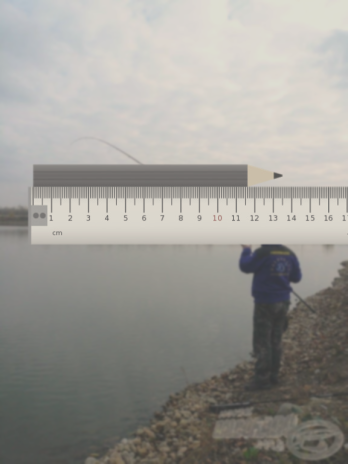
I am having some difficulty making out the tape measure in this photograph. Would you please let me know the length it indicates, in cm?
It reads 13.5 cm
